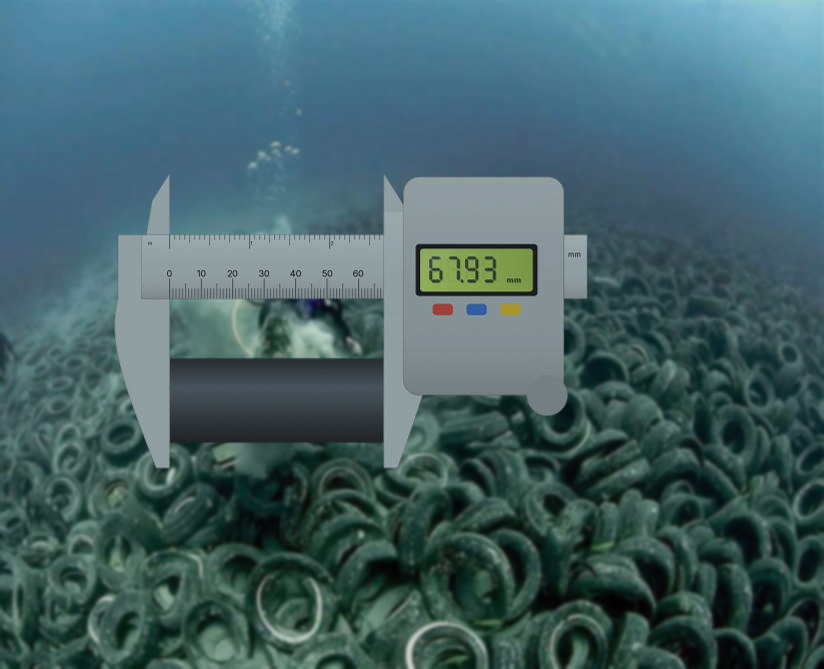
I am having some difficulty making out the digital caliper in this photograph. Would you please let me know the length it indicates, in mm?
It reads 67.93 mm
